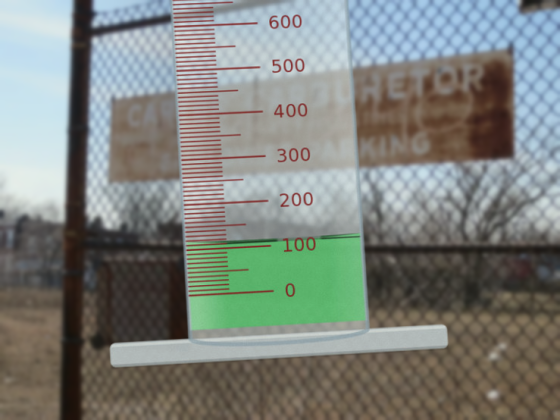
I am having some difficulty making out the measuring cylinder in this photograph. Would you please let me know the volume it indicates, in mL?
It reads 110 mL
